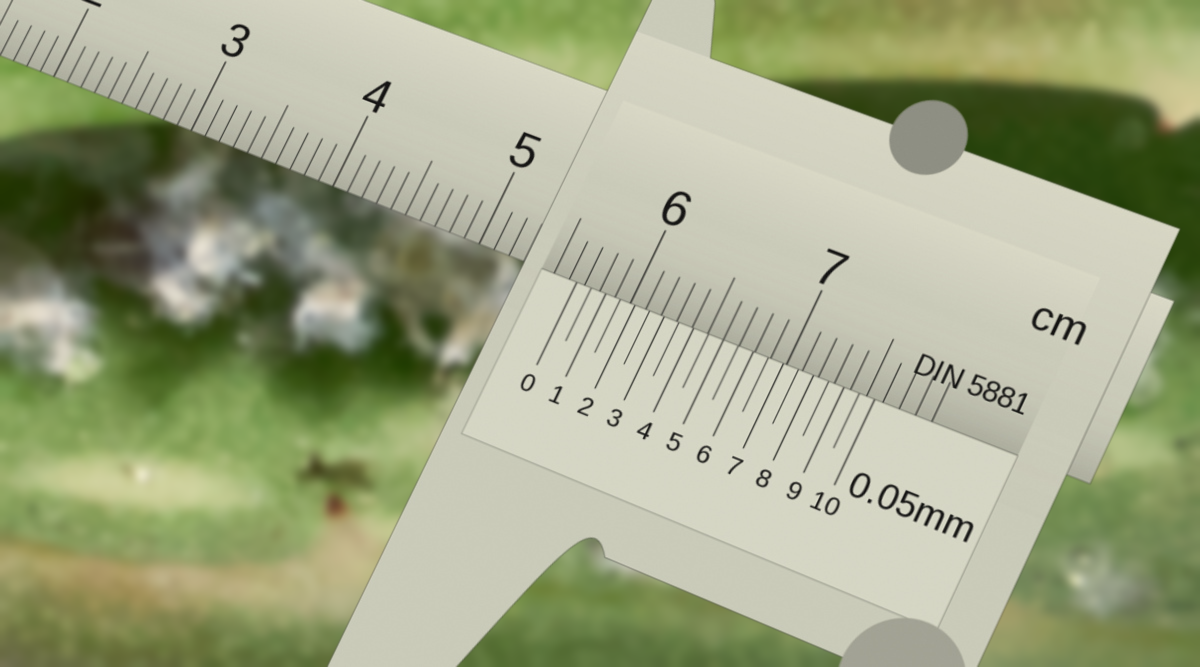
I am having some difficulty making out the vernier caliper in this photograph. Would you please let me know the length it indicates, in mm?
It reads 56.5 mm
